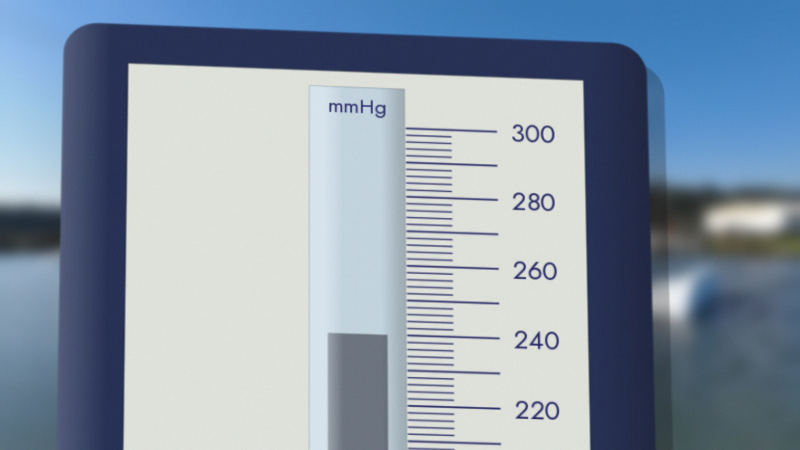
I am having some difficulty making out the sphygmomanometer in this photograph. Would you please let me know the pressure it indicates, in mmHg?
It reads 240 mmHg
